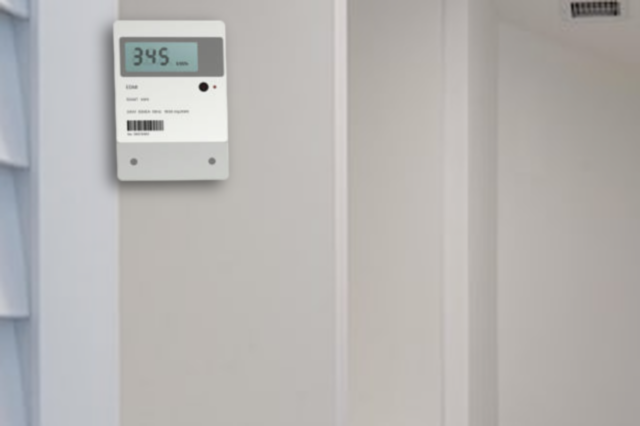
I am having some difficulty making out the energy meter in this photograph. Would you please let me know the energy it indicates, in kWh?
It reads 345 kWh
